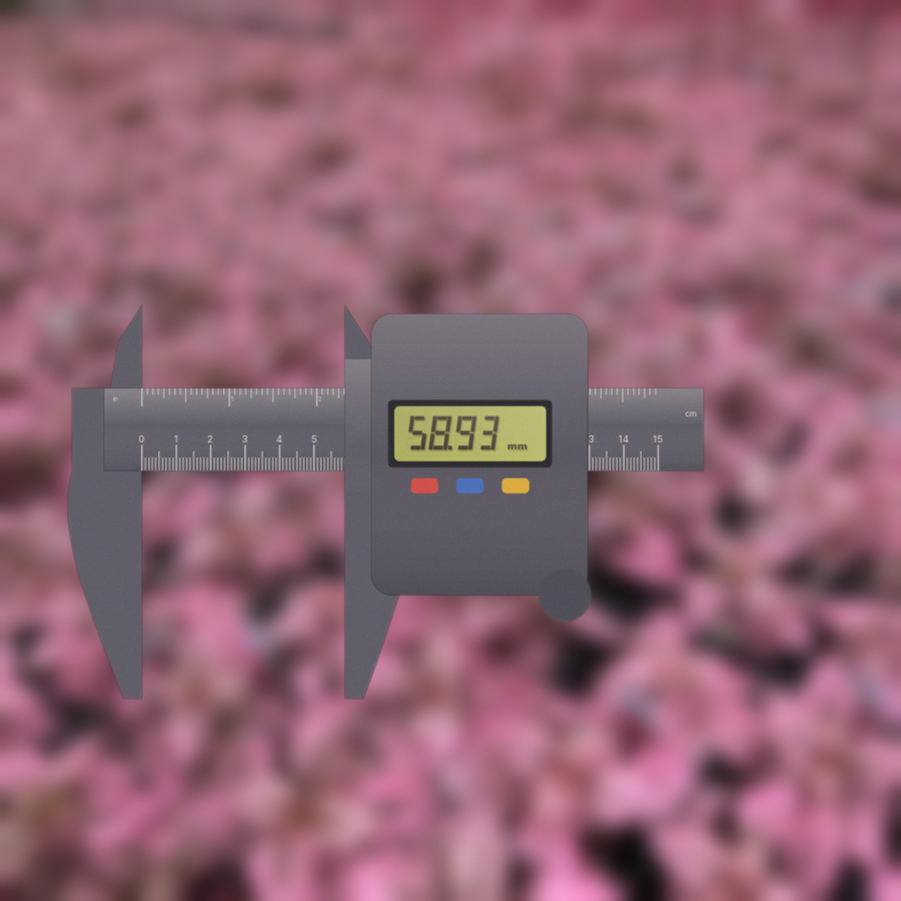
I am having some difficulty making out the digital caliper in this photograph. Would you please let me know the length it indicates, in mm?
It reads 58.93 mm
